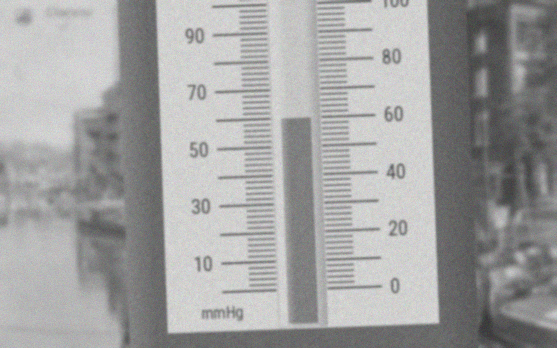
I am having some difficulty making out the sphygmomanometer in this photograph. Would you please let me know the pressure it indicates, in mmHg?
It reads 60 mmHg
